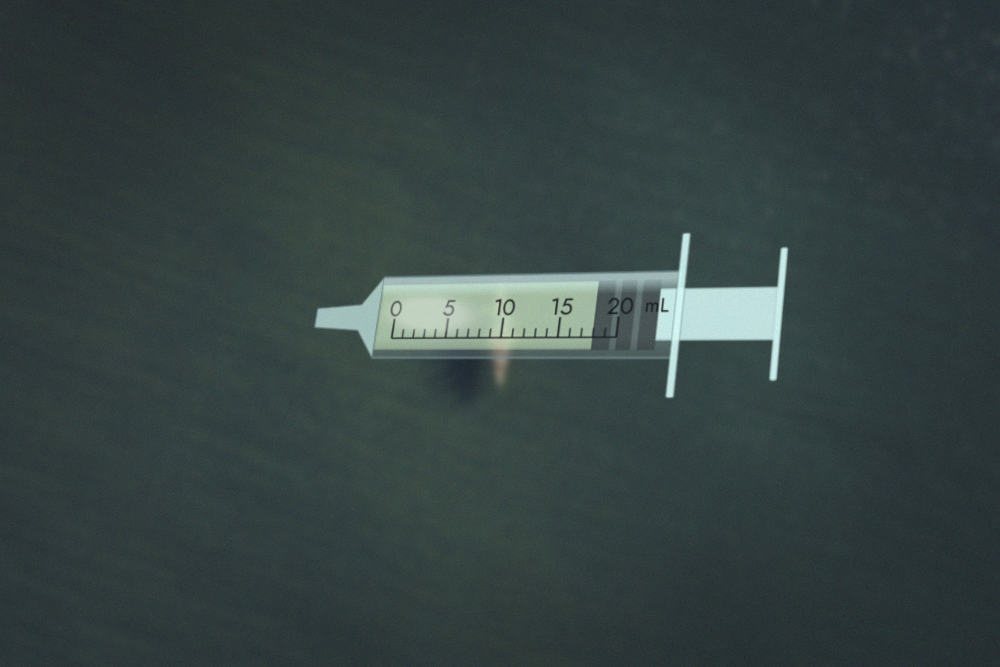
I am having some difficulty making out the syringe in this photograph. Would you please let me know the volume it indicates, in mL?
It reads 18 mL
